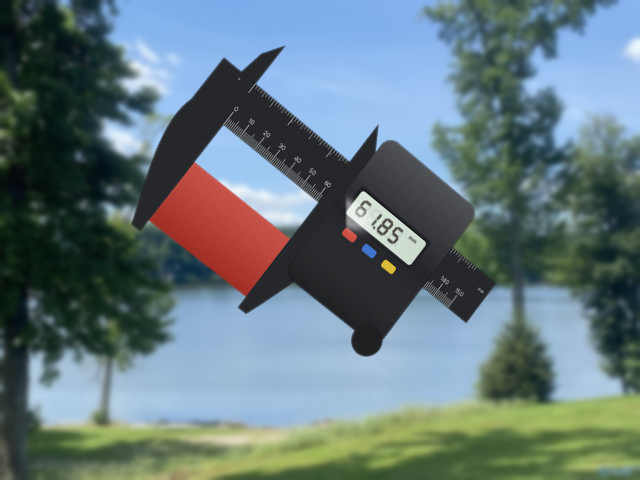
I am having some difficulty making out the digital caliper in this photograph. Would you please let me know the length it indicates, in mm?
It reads 61.85 mm
